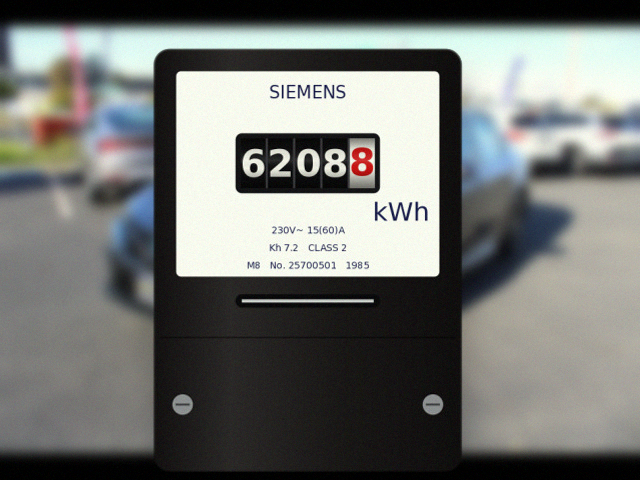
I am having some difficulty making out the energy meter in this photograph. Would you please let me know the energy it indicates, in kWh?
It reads 6208.8 kWh
